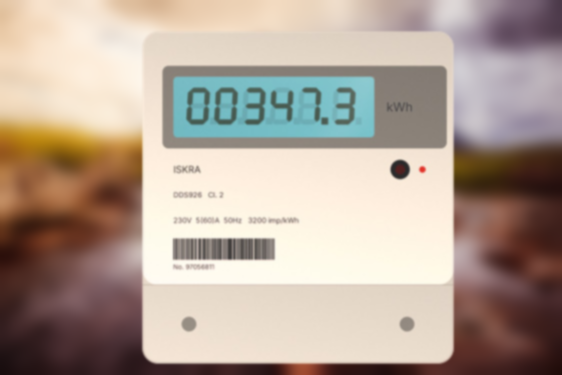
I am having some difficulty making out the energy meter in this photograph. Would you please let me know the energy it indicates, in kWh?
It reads 347.3 kWh
